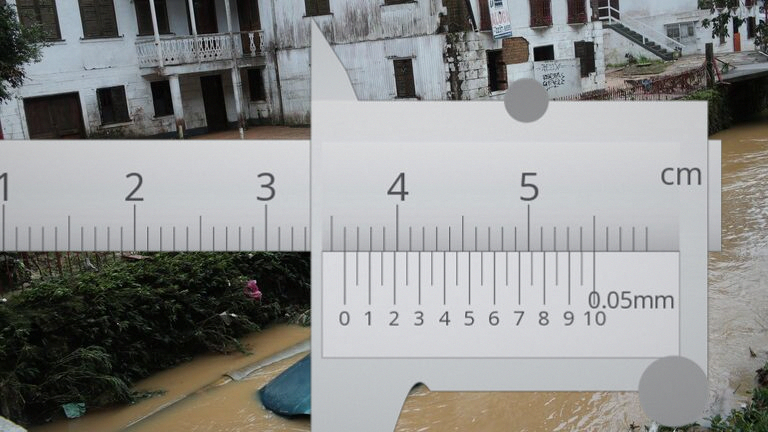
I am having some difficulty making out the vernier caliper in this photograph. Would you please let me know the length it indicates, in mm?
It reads 36.0 mm
